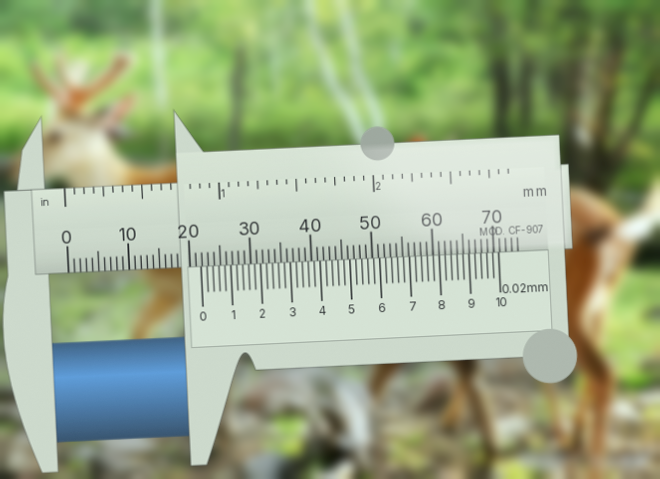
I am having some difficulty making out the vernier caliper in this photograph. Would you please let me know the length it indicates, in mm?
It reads 21.8 mm
